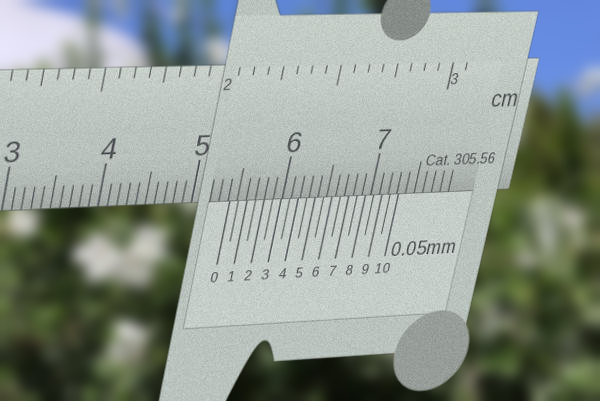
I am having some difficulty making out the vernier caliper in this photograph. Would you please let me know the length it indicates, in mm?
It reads 54.2 mm
